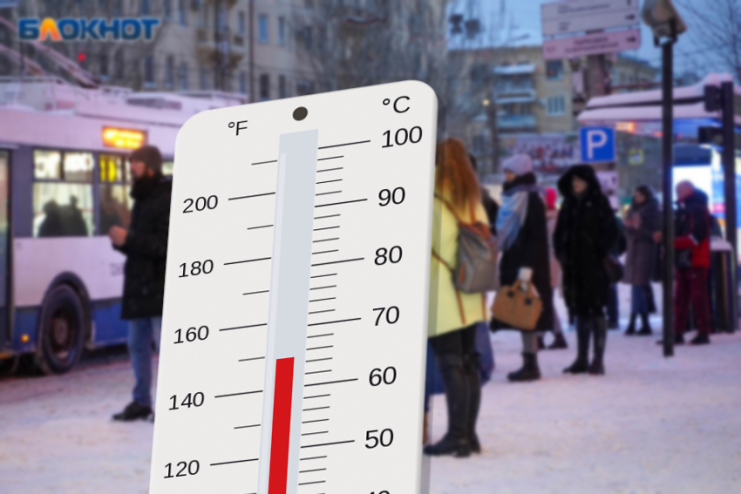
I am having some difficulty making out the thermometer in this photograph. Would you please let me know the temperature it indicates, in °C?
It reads 65 °C
